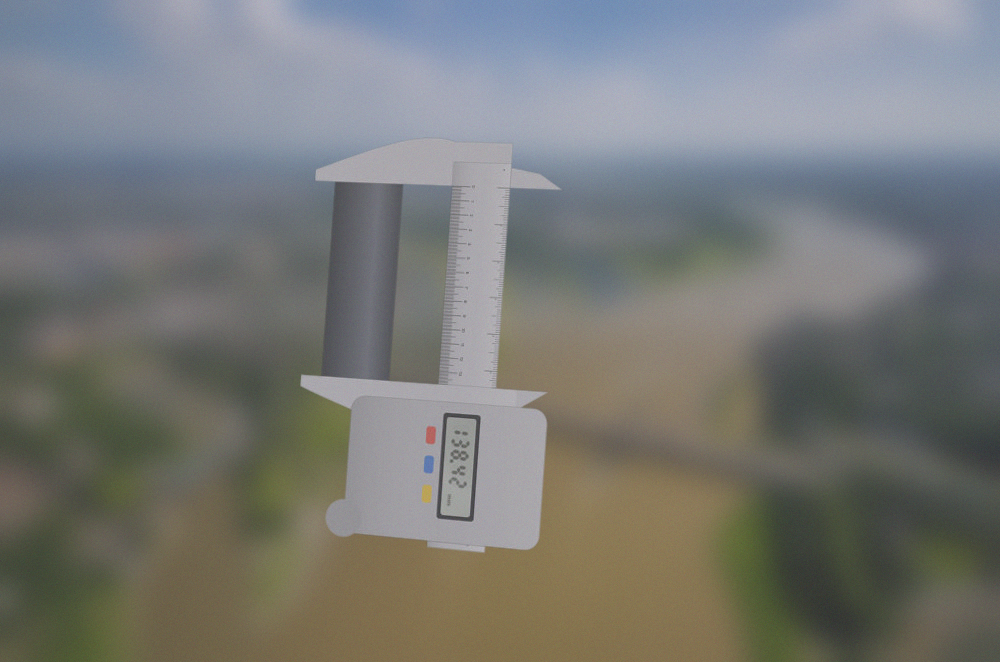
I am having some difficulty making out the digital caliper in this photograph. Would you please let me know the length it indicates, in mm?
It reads 138.42 mm
